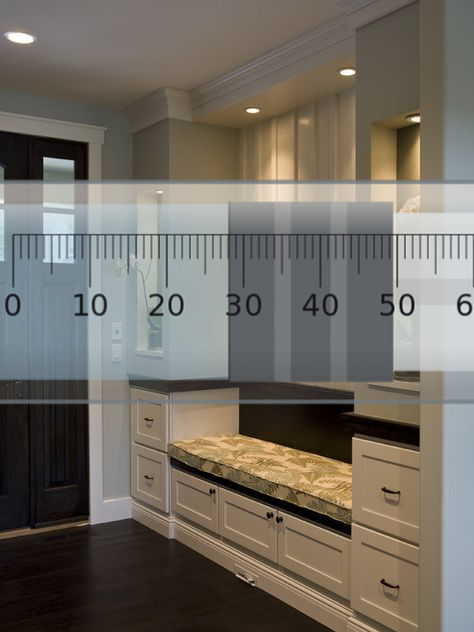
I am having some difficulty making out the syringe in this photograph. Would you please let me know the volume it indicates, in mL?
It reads 28 mL
